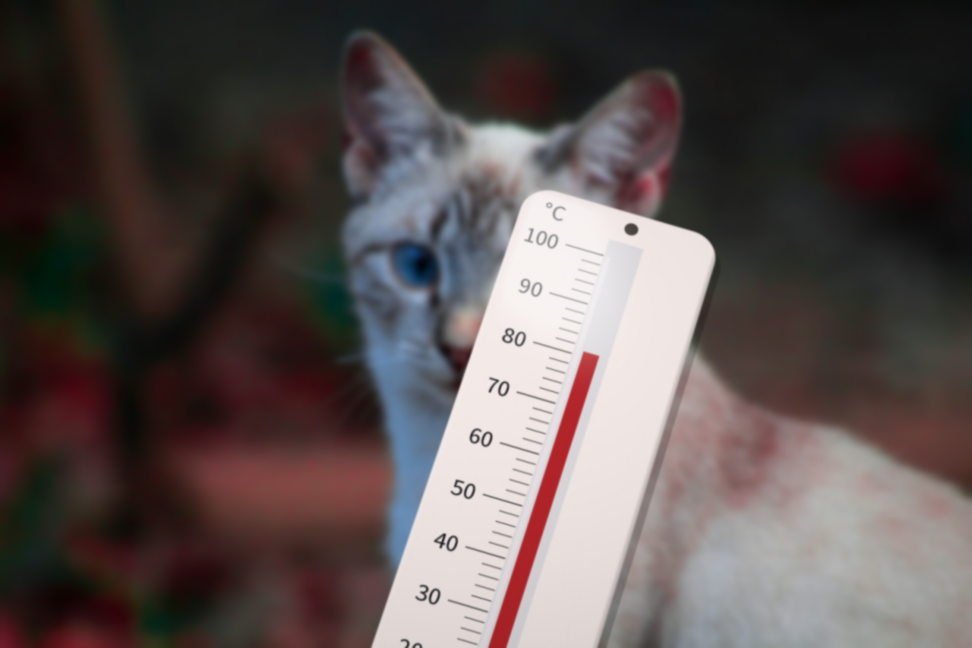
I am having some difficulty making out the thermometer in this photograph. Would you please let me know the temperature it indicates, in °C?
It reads 81 °C
